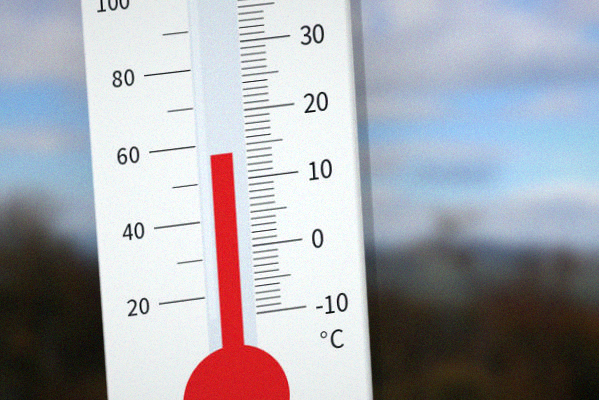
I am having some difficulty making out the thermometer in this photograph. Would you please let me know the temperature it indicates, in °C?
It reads 14 °C
